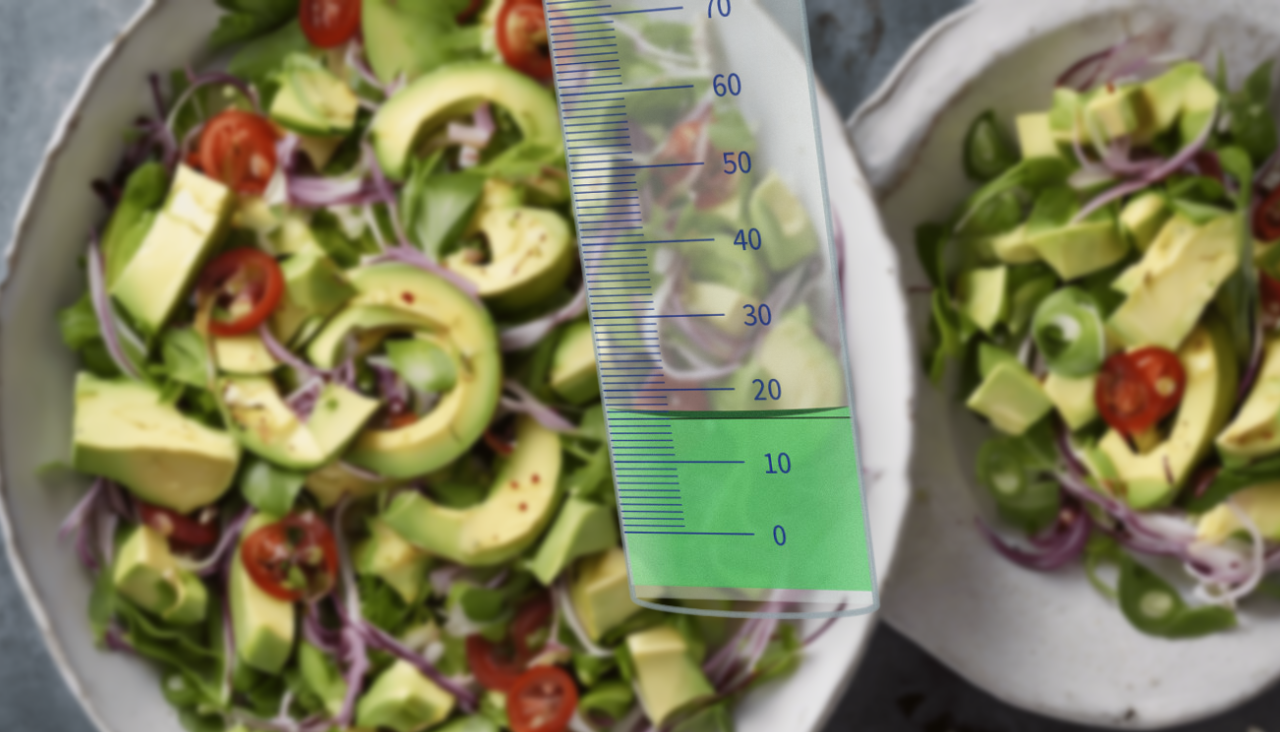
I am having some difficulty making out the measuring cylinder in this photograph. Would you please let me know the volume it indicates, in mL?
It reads 16 mL
